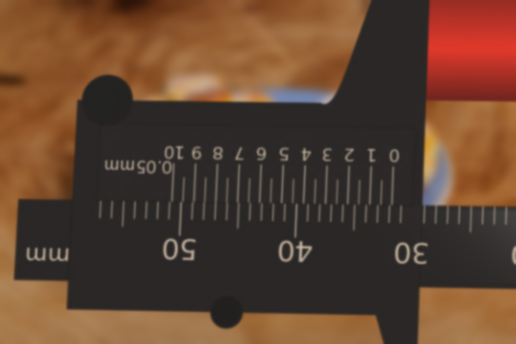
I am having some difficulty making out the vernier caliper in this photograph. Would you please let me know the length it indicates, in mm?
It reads 31.8 mm
